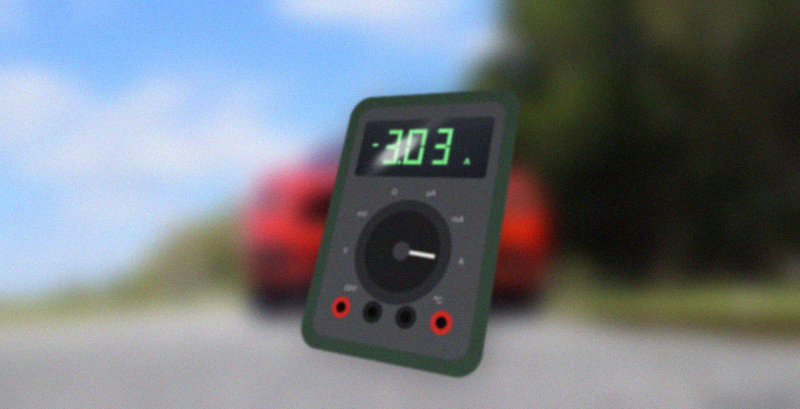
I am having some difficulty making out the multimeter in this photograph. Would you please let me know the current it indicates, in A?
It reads -3.03 A
